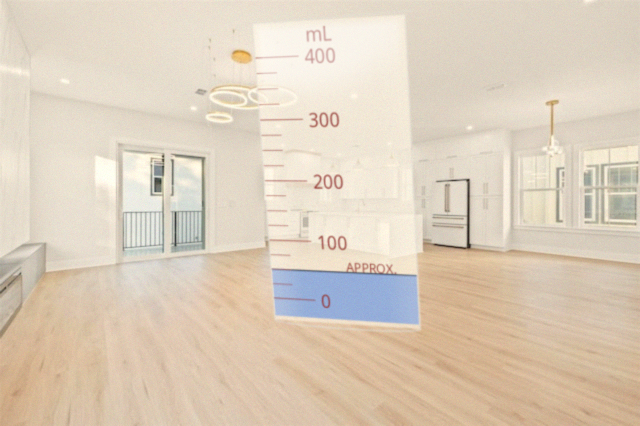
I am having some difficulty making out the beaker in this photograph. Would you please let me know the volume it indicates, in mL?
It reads 50 mL
